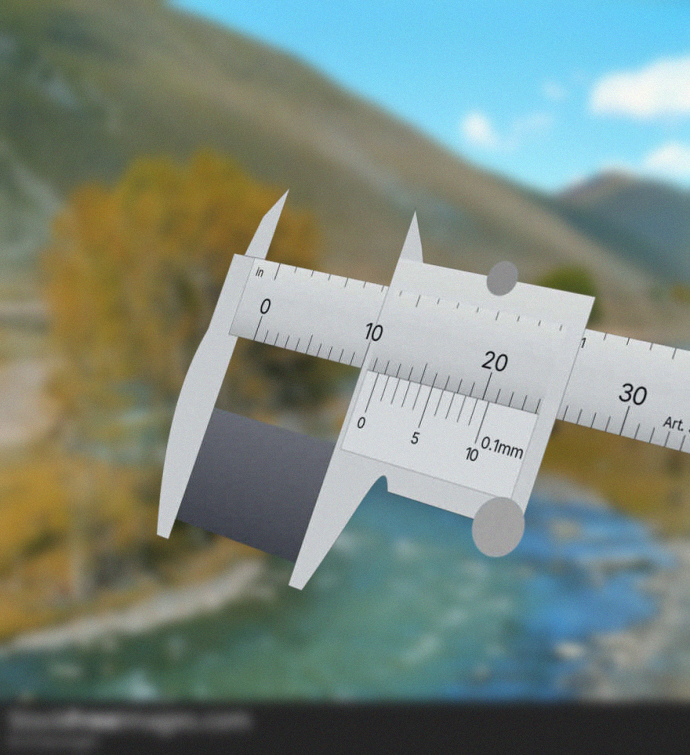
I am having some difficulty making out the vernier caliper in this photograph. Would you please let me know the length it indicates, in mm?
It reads 11.5 mm
